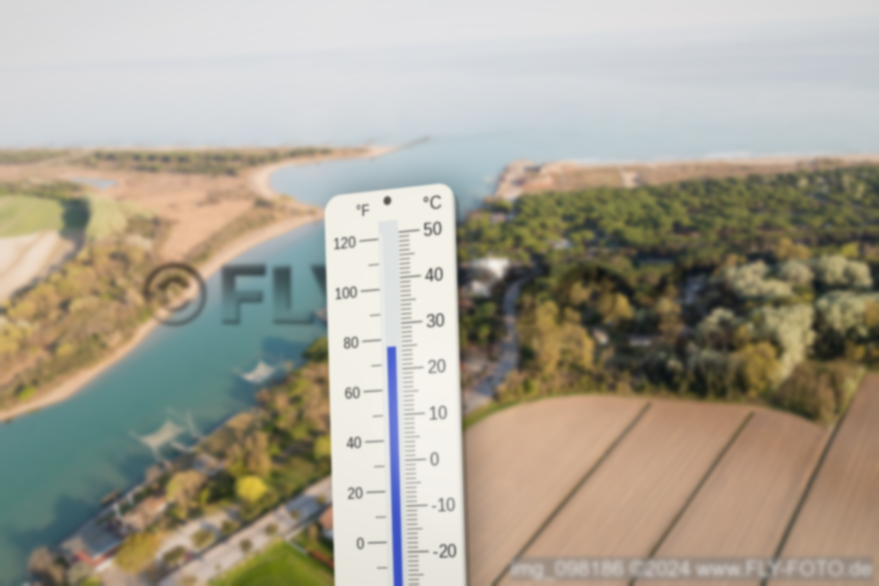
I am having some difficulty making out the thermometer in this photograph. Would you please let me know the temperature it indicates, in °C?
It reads 25 °C
